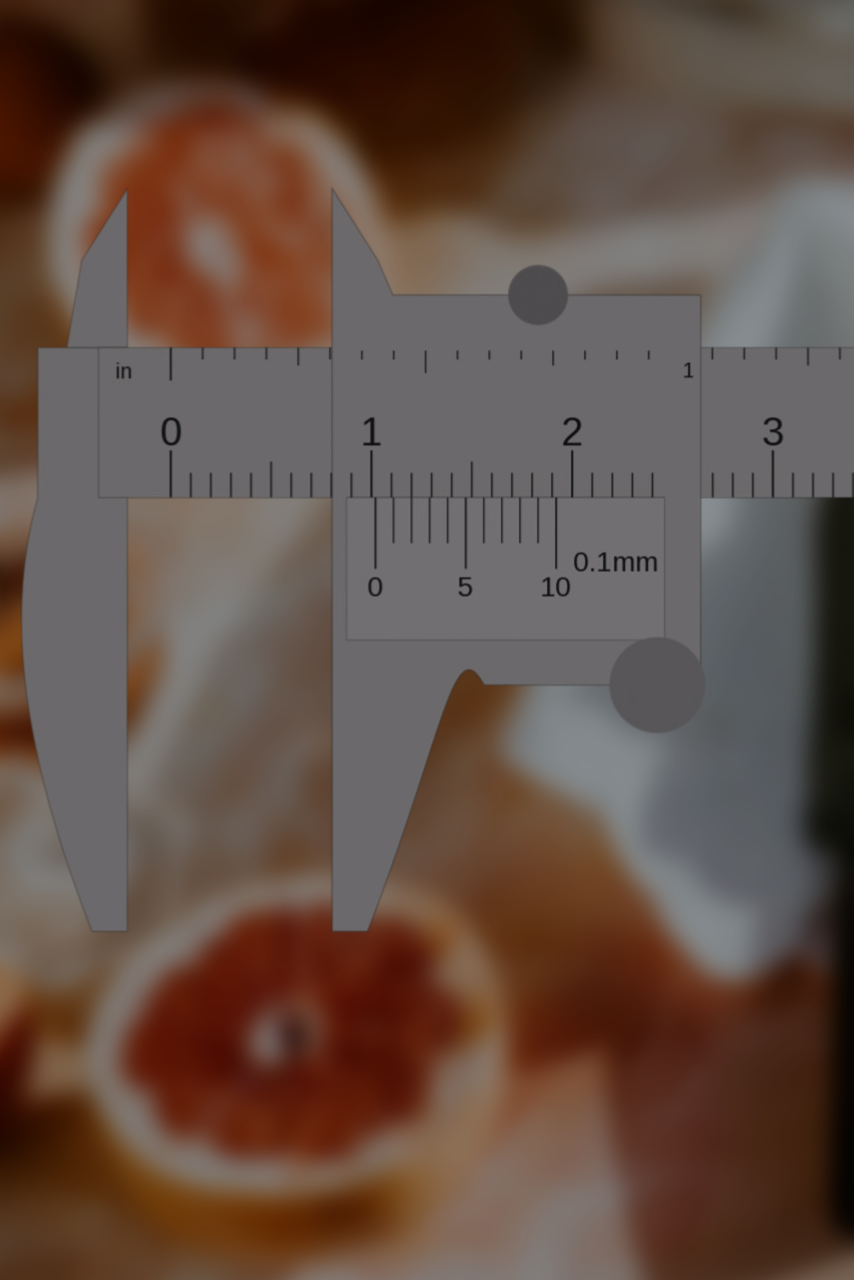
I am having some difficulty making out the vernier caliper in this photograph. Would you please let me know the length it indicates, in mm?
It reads 10.2 mm
